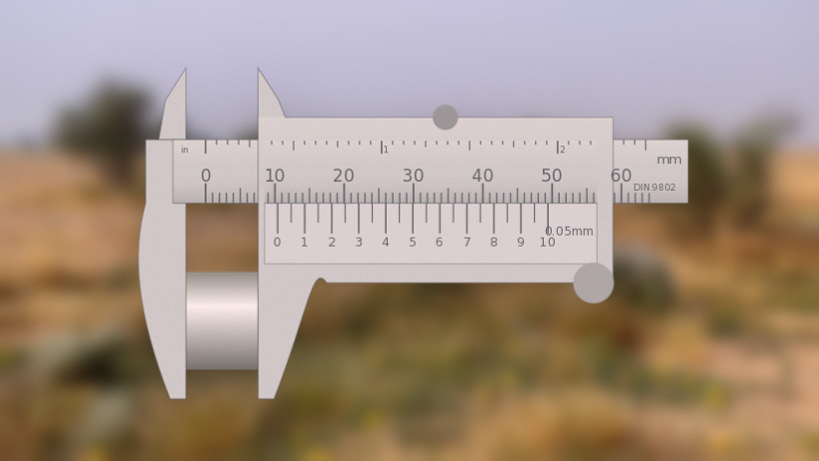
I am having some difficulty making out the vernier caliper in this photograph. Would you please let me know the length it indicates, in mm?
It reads 10.4 mm
